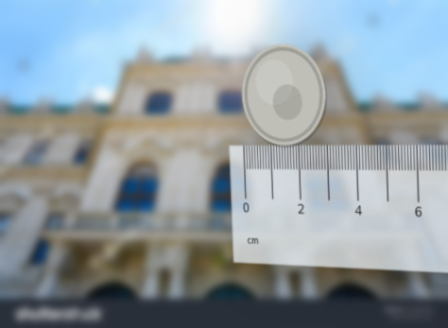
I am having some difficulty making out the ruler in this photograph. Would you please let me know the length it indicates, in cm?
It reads 3 cm
